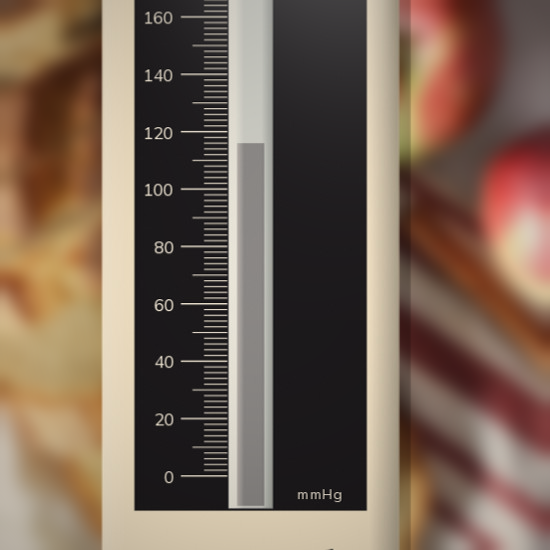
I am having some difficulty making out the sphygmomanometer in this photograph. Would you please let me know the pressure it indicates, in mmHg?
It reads 116 mmHg
